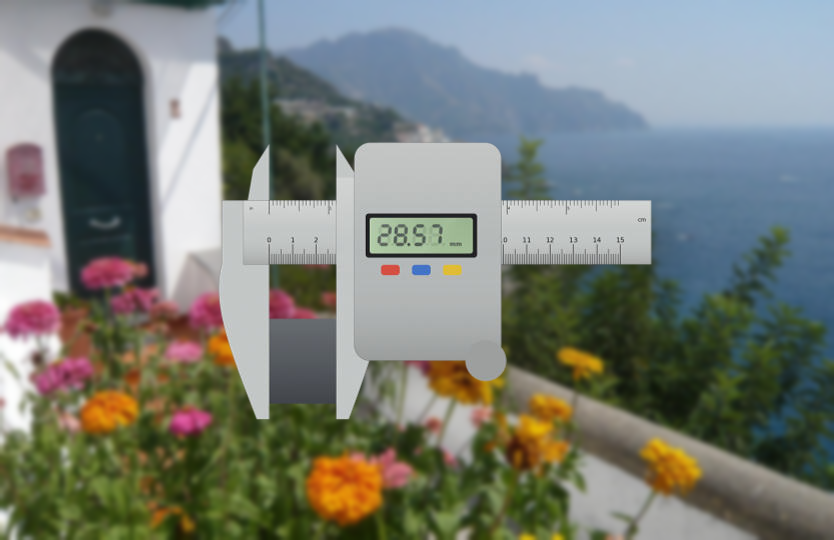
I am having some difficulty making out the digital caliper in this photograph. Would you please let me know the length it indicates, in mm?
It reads 28.57 mm
